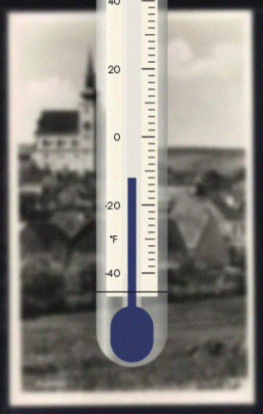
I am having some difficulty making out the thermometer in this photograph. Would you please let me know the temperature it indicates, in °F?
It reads -12 °F
